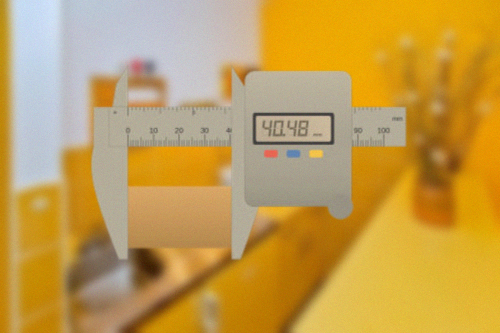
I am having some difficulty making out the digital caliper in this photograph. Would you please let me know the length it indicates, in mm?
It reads 40.48 mm
